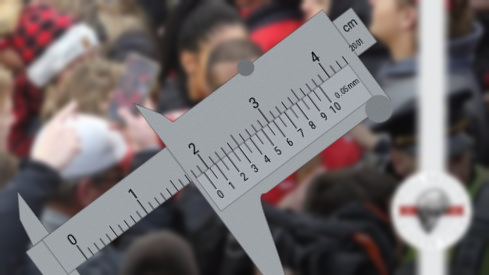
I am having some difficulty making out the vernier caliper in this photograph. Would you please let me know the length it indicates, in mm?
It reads 19.2 mm
